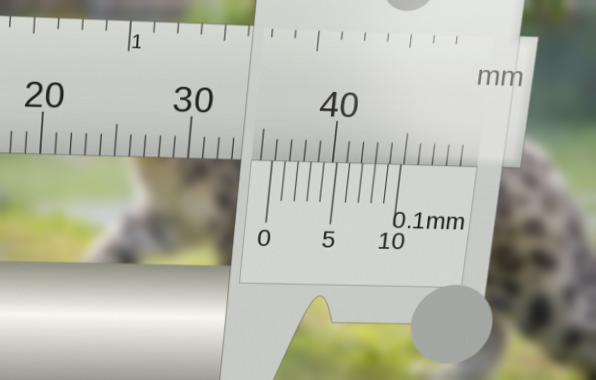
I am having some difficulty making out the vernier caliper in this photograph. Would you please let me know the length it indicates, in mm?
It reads 35.8 mm
